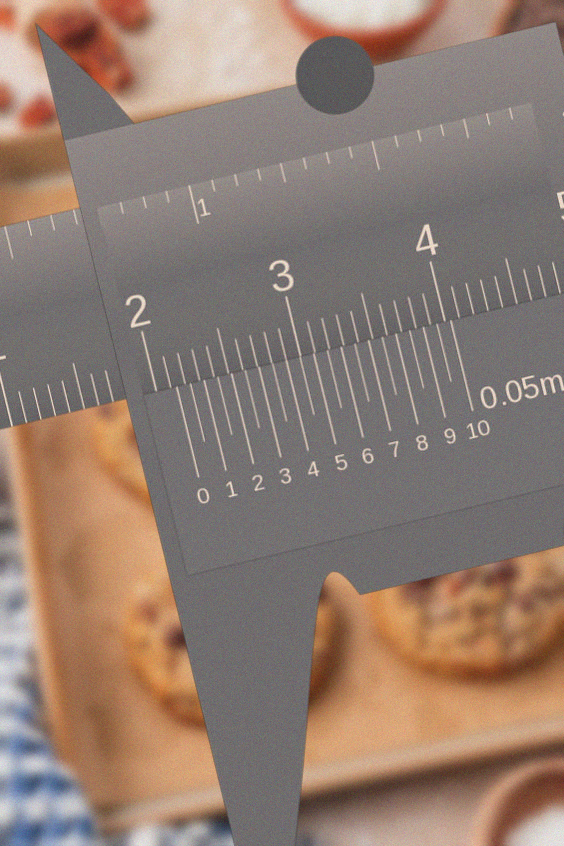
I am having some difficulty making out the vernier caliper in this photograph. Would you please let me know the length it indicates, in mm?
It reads 21.4 mm
